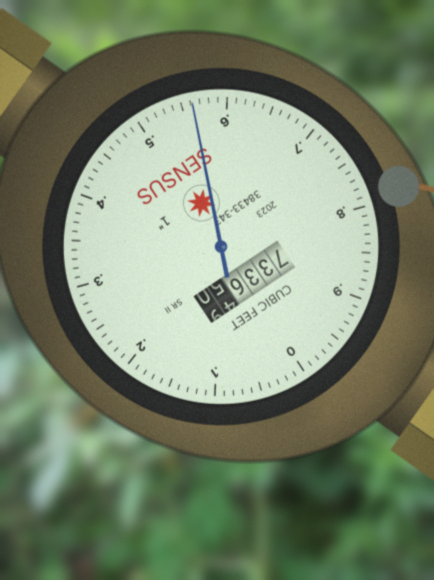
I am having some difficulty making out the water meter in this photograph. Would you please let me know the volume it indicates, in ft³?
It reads 733649.56 ft³
